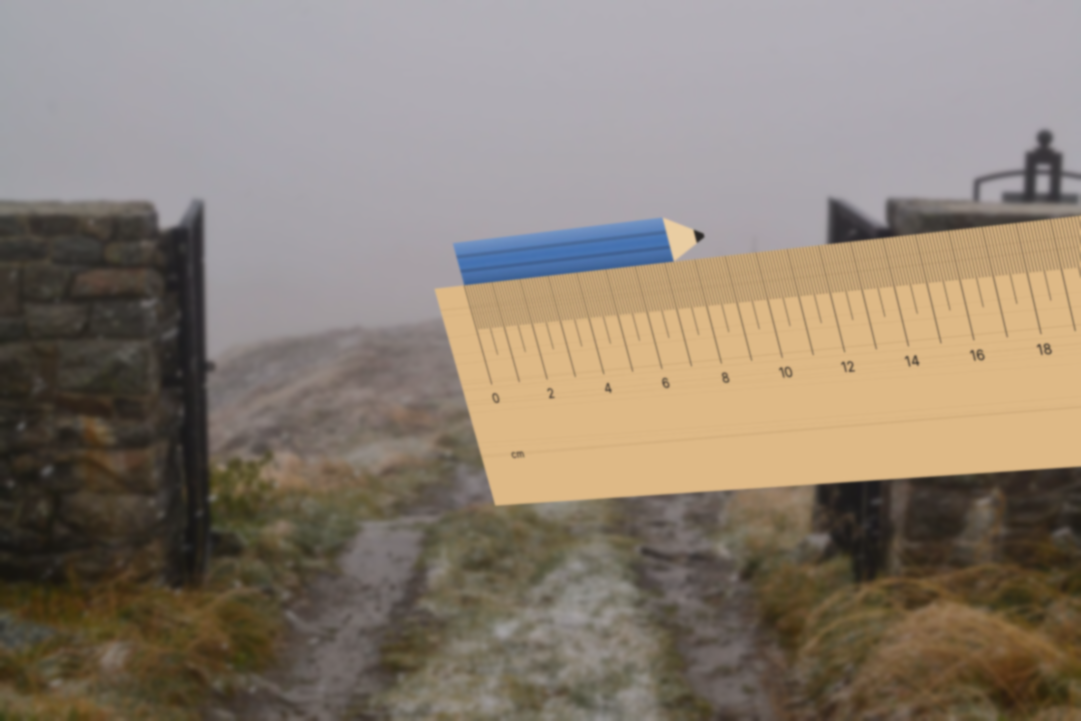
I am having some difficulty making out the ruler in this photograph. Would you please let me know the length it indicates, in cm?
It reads 8.5 cm
